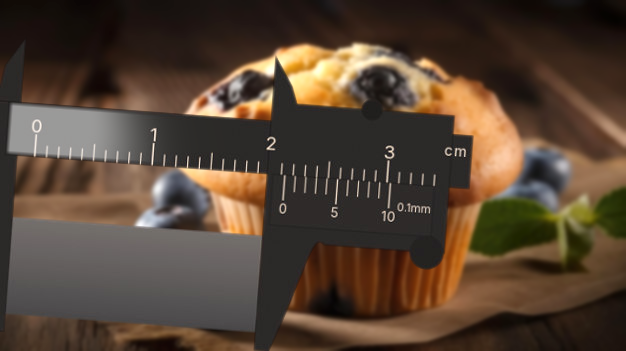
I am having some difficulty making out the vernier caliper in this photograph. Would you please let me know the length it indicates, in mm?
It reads 21.3 mm
